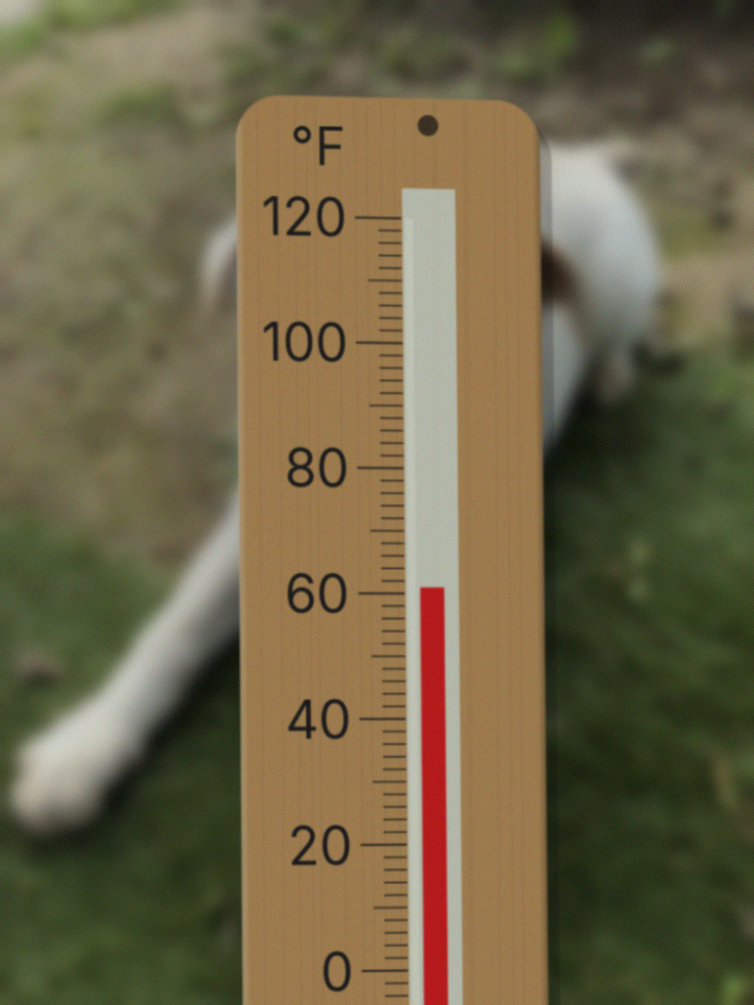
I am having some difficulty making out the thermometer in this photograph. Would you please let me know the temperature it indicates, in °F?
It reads 61 °F
